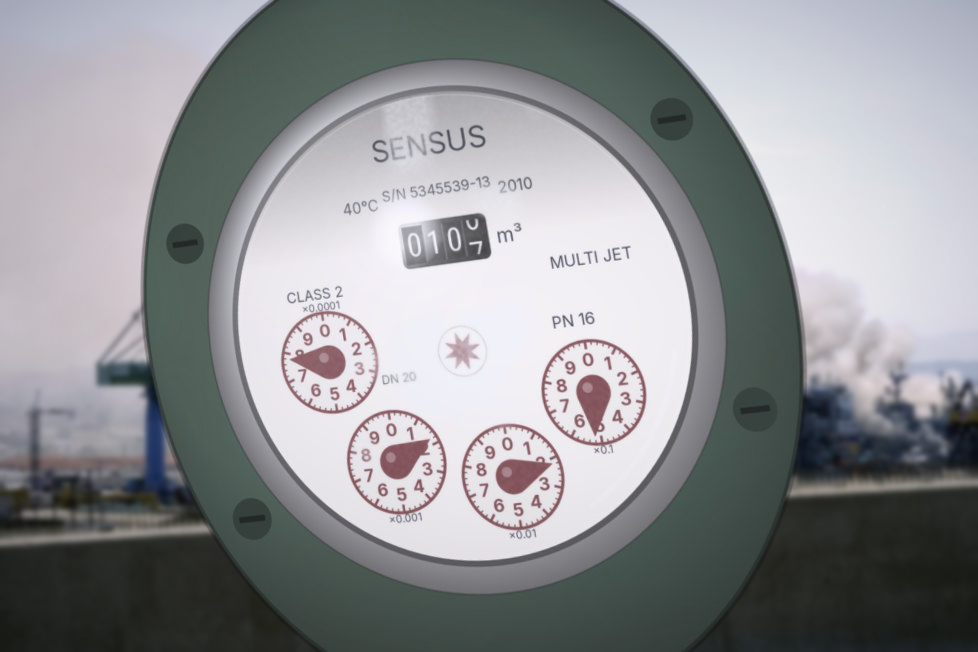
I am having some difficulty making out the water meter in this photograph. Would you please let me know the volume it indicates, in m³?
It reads 106.5217 m³
